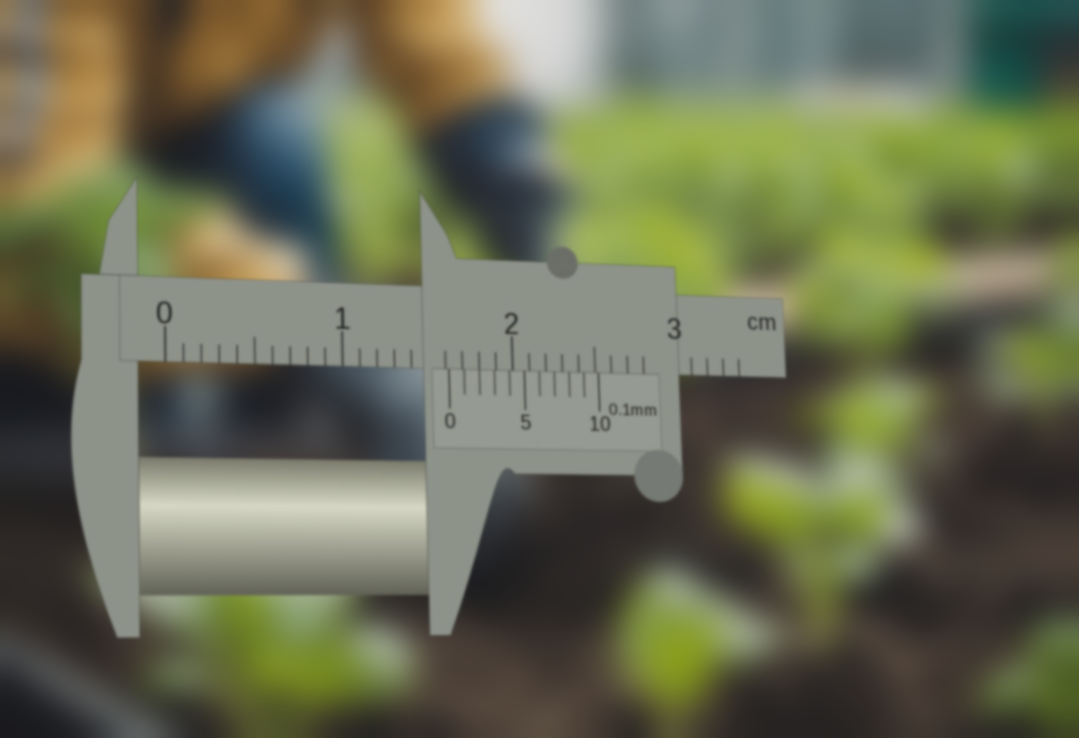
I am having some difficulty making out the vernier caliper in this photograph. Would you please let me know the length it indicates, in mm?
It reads 16.2 mm
